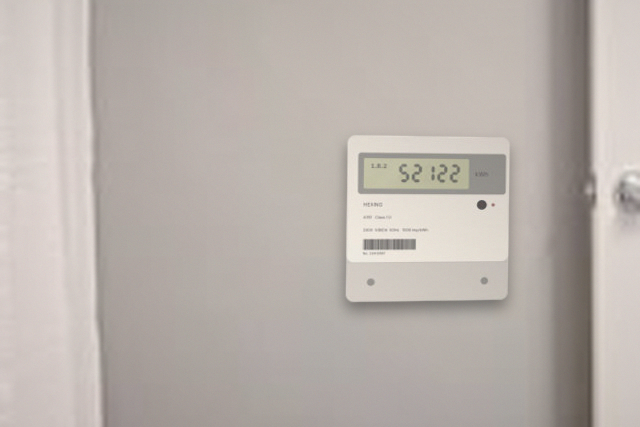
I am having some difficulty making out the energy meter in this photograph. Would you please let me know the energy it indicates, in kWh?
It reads 52122 kWh
